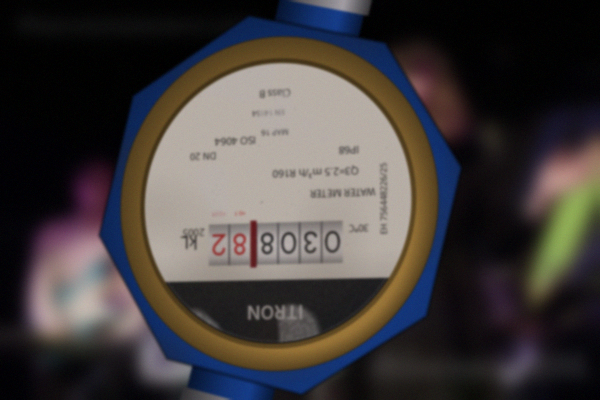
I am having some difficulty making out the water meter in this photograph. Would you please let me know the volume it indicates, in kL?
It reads 308.82 kL
